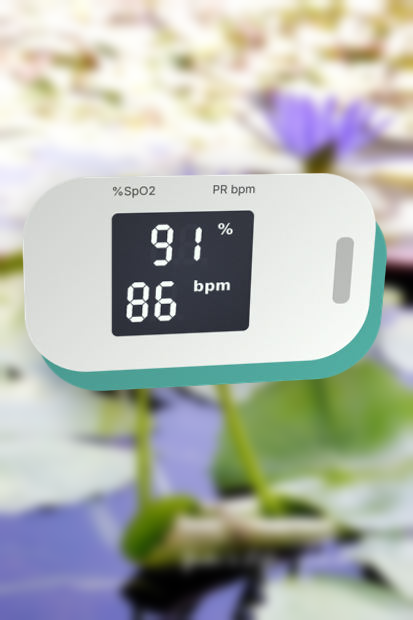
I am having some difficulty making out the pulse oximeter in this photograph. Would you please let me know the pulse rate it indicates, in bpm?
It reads 86 bpm
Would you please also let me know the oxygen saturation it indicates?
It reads 91 %
